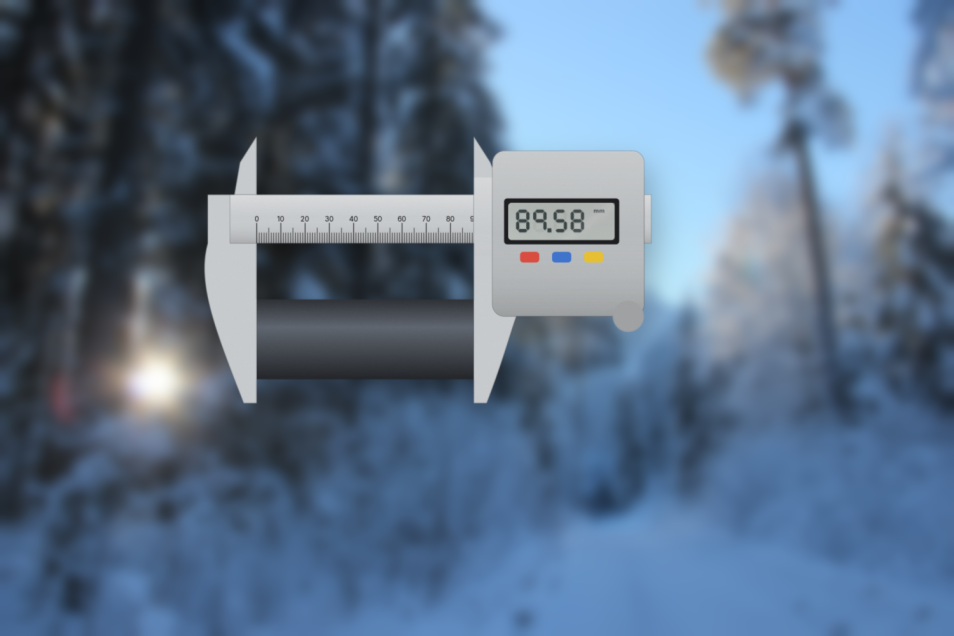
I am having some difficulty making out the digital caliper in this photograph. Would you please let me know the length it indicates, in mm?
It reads 89.58 mm
